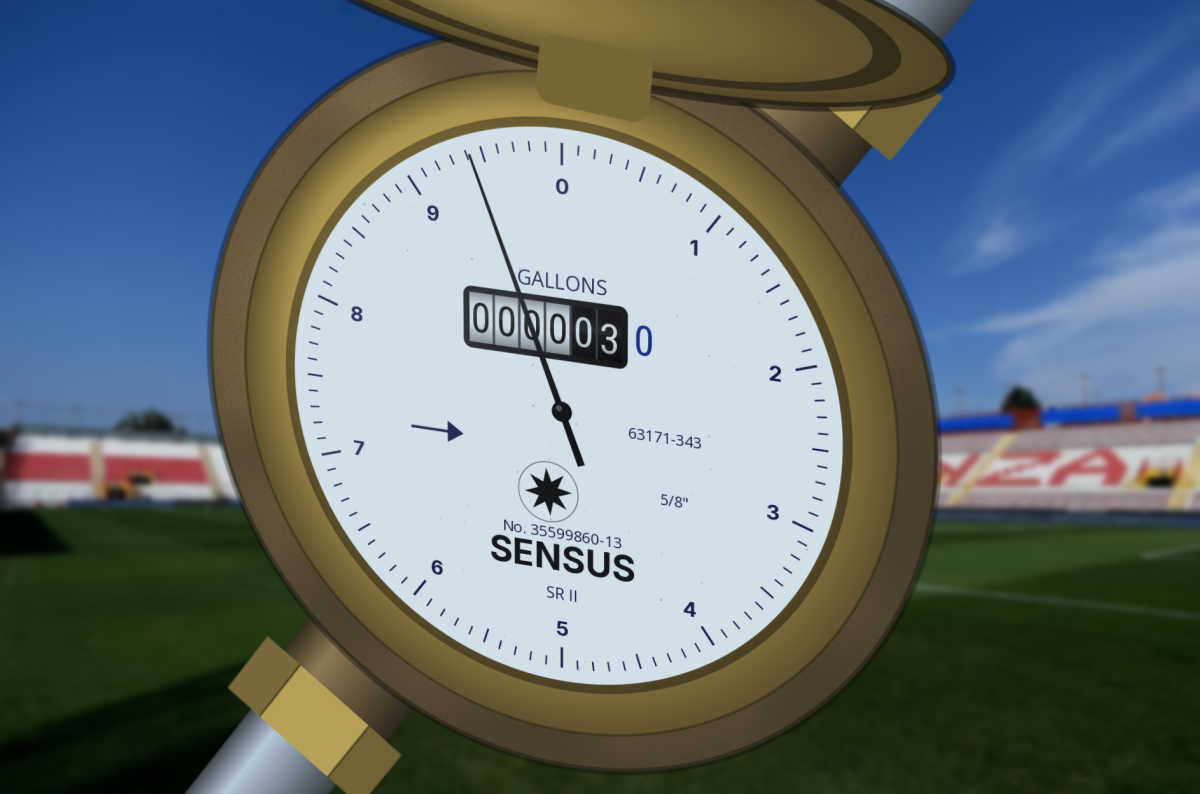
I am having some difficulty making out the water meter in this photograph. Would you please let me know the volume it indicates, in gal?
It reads 29.4 gal
